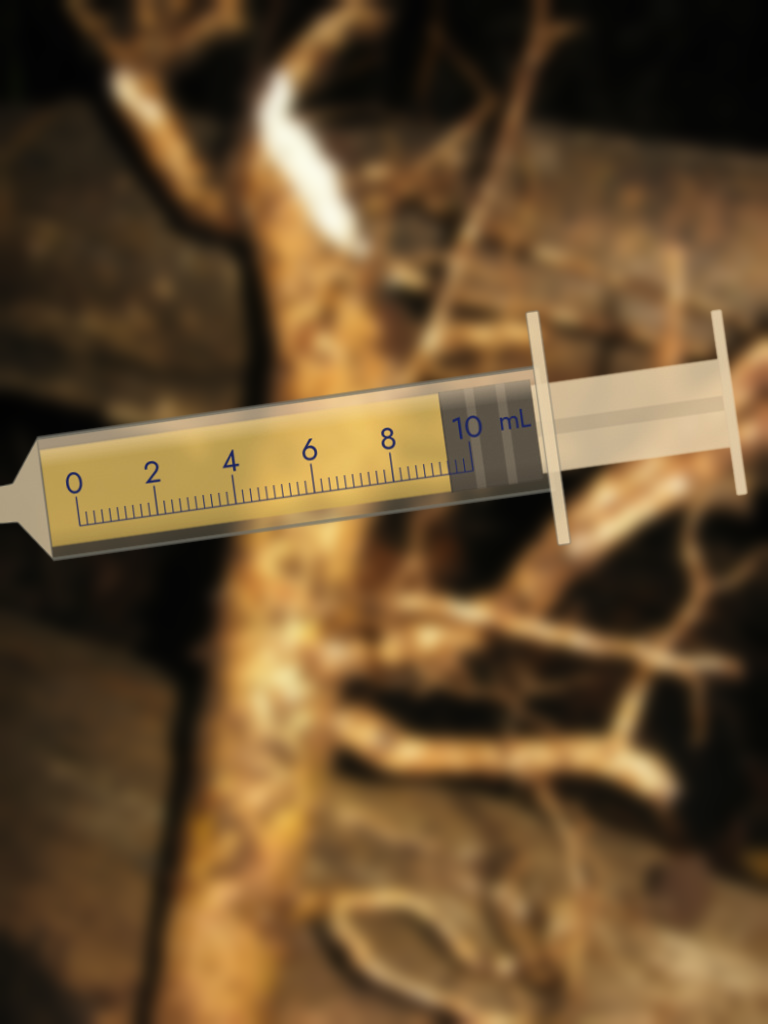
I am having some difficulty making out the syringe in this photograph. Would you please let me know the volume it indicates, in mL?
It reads 9.4 mL
